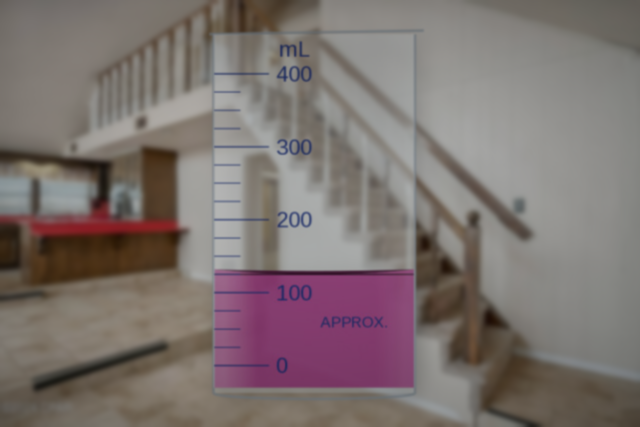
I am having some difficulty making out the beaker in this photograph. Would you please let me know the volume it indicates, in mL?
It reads 125 mL
